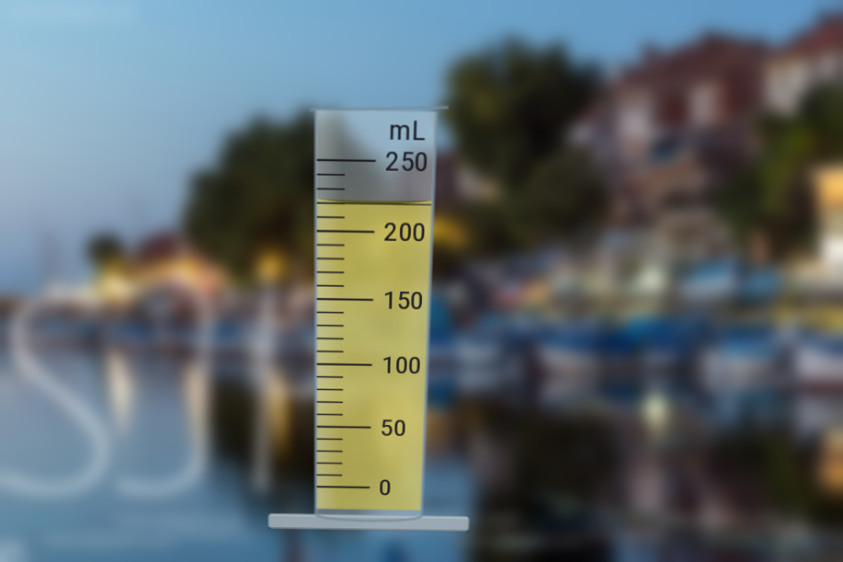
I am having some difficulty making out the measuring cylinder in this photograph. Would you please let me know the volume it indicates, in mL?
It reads 220 mL
